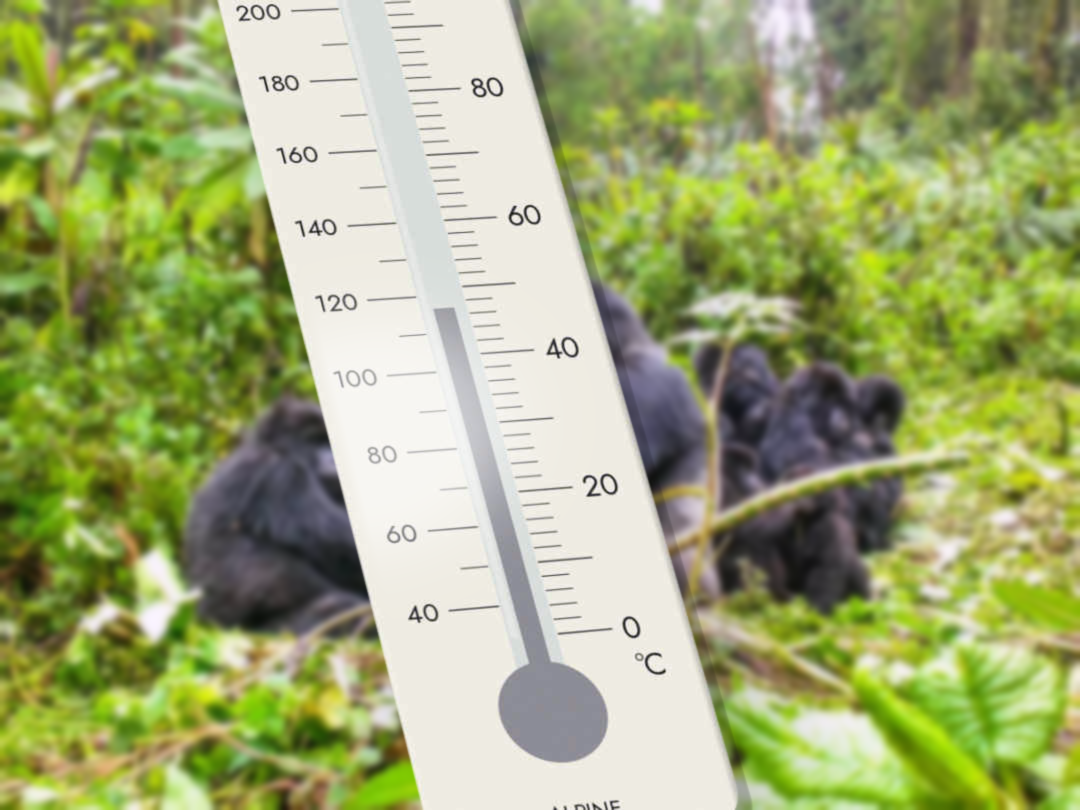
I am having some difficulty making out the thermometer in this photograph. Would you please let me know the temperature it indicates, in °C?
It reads 47 °C
